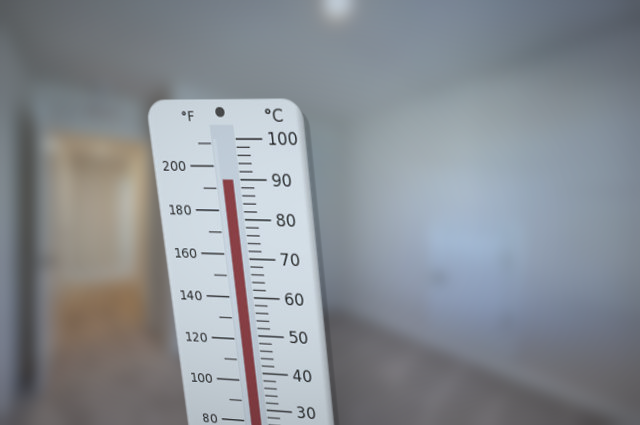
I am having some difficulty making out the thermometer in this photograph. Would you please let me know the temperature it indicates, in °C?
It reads 90 °C
